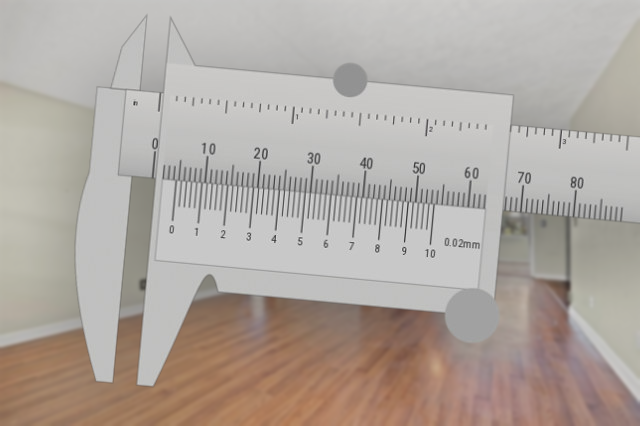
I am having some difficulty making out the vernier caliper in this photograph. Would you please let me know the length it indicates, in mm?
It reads 4.5 mm
